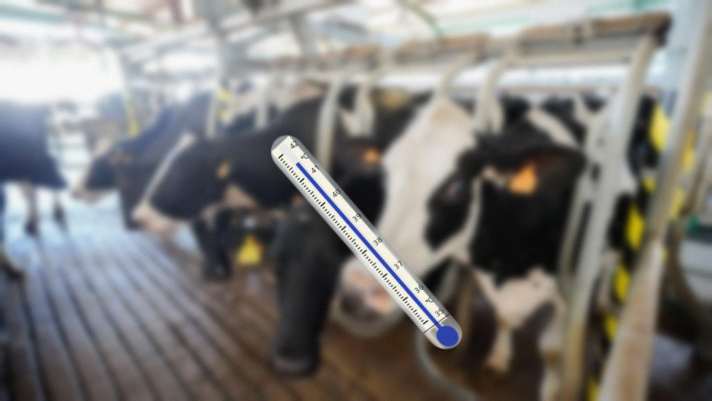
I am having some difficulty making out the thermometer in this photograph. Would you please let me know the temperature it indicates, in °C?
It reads 41.5 °C
